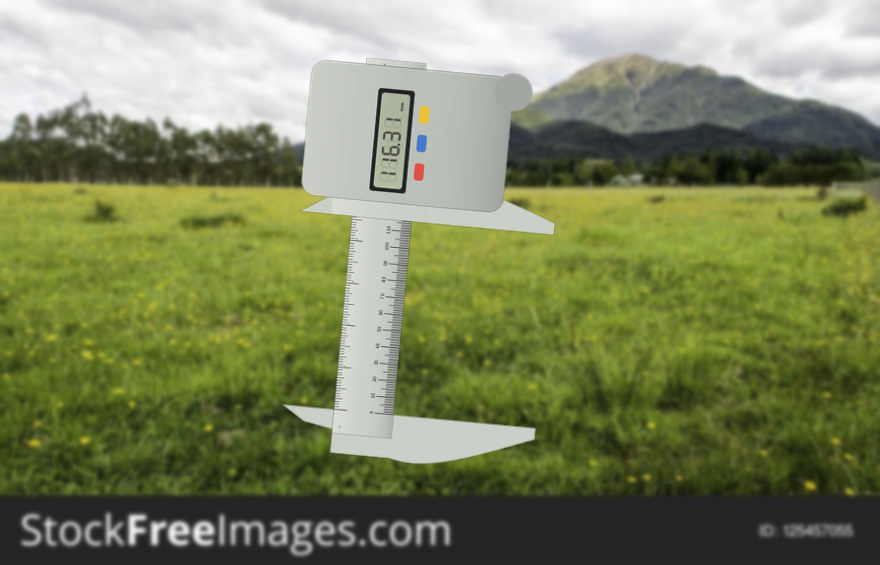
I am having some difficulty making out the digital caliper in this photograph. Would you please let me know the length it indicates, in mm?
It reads 116.31 mm
